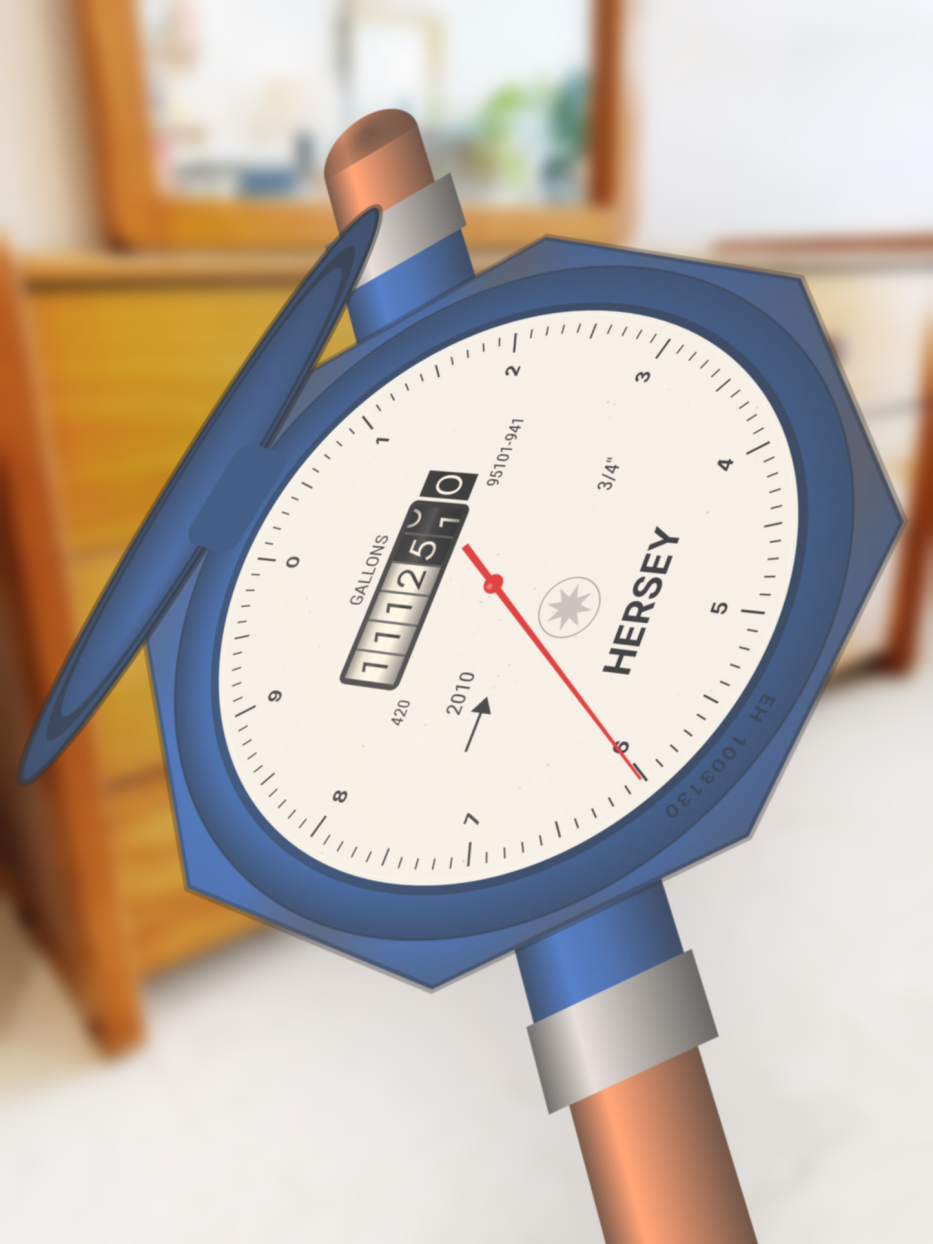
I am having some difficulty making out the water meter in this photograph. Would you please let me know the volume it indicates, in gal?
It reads 1112506.0 gal
